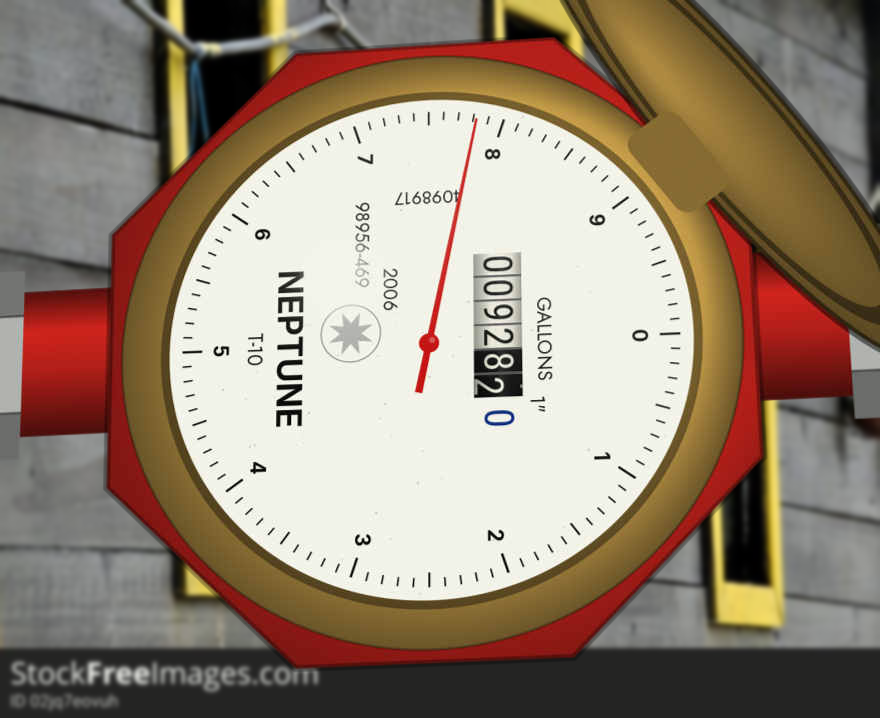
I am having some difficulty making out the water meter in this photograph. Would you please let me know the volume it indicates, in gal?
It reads 92817.8 gal
